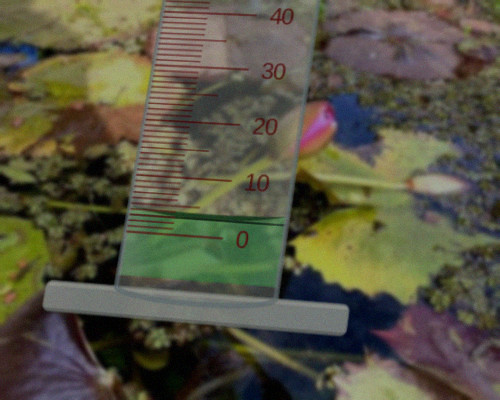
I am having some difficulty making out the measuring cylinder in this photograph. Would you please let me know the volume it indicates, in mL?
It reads 3 mL
